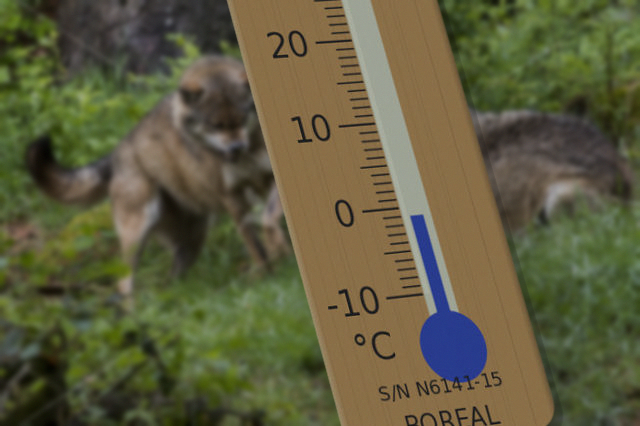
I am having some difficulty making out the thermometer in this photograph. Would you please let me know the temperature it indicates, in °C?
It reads -1 °C
